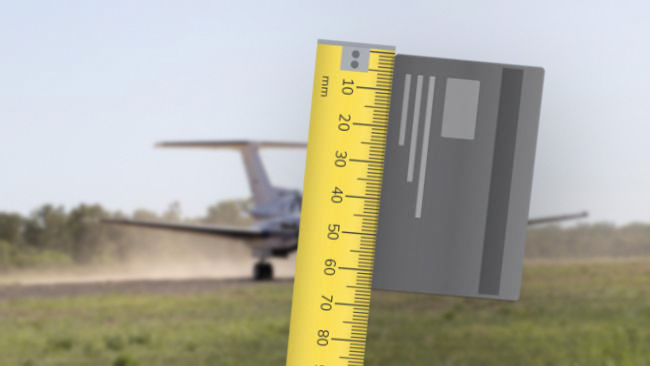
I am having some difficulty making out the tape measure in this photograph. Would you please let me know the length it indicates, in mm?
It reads 65 mm
